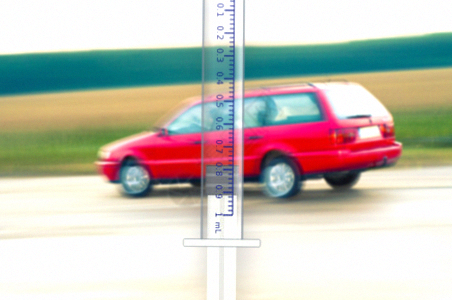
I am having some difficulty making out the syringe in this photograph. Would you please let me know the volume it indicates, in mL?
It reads 0.78 mL
